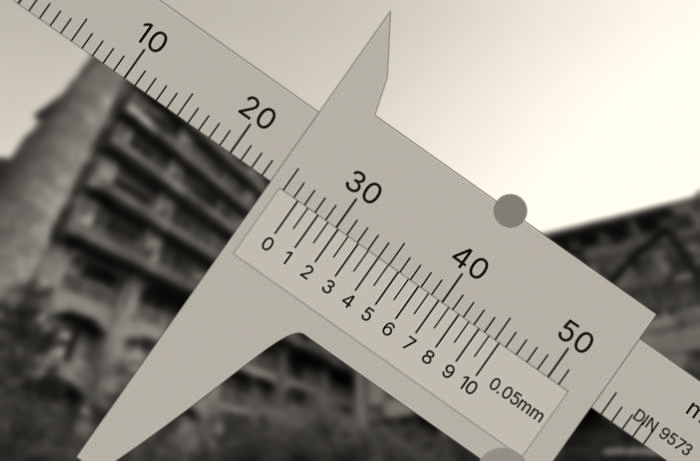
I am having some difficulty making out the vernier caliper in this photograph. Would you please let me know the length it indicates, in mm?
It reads 26.4 mm
